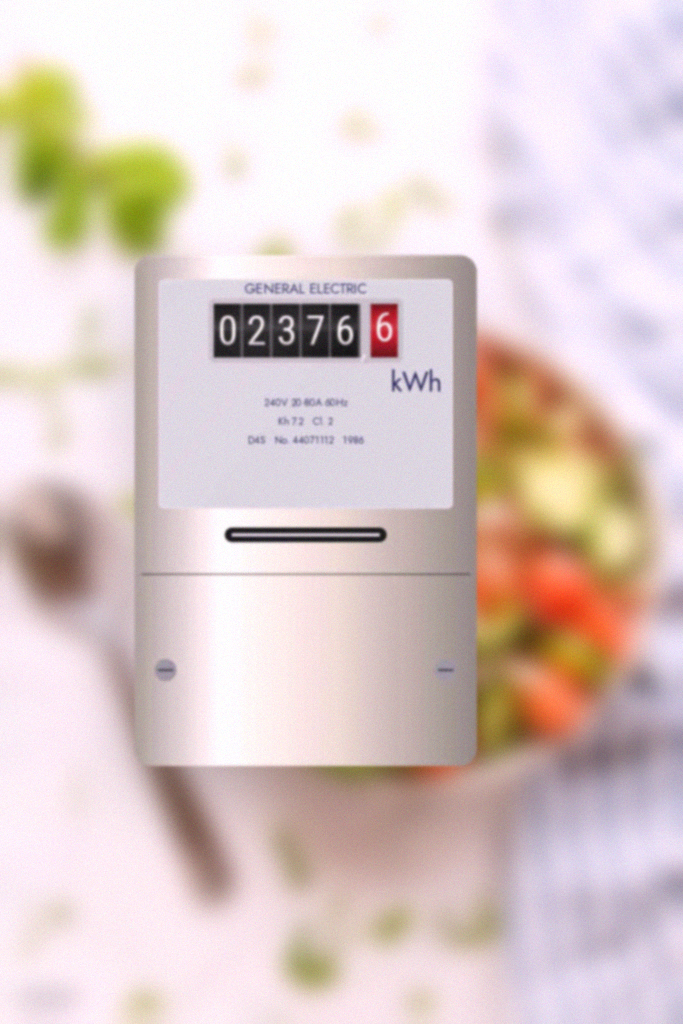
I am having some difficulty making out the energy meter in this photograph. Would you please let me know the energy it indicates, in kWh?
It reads 2376.6 kWh
